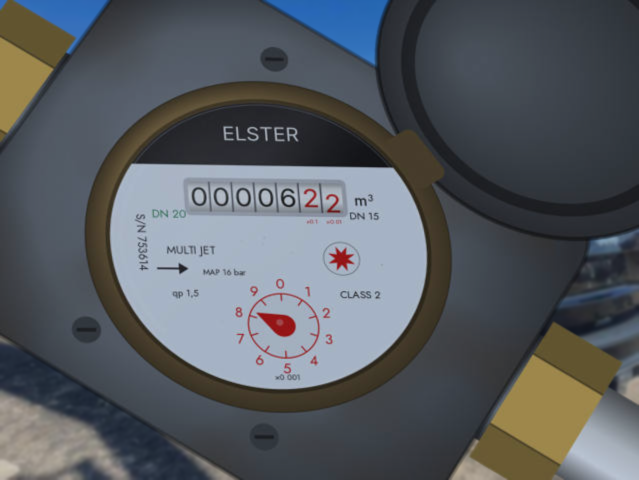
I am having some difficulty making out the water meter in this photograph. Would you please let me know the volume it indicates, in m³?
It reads 6.218 m³
